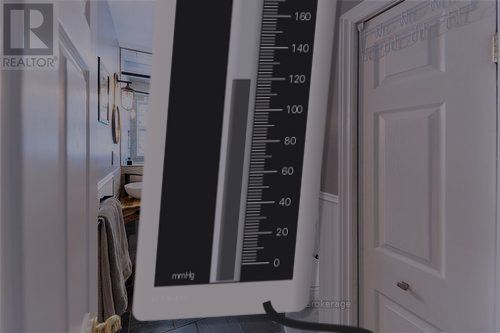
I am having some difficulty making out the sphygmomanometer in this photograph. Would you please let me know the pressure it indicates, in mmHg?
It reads 120 mmHg
